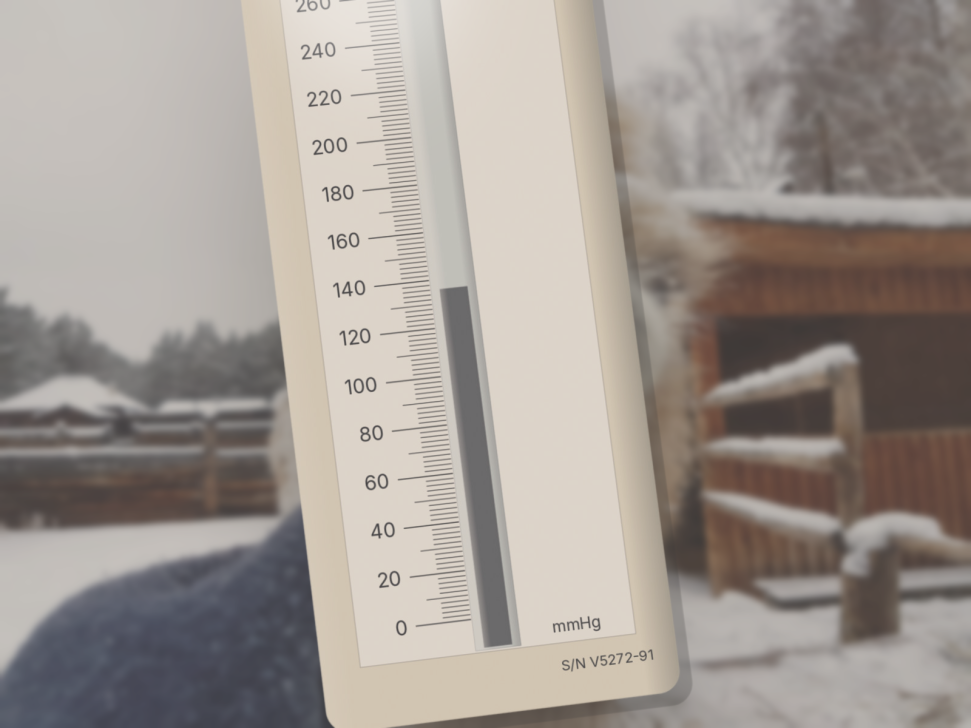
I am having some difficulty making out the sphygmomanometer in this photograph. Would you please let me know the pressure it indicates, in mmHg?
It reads 136 mmHg
